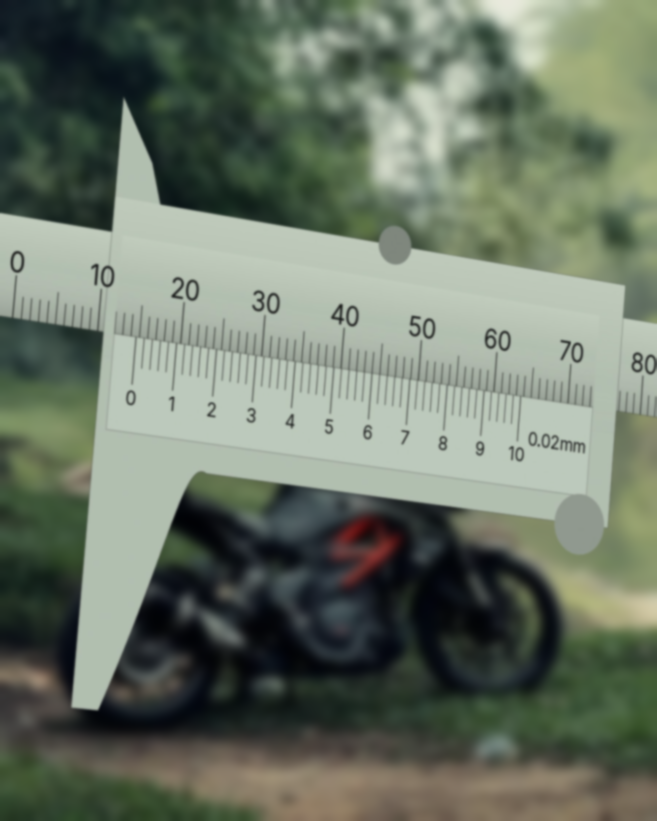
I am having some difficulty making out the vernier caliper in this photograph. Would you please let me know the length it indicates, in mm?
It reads 14.6 mm
